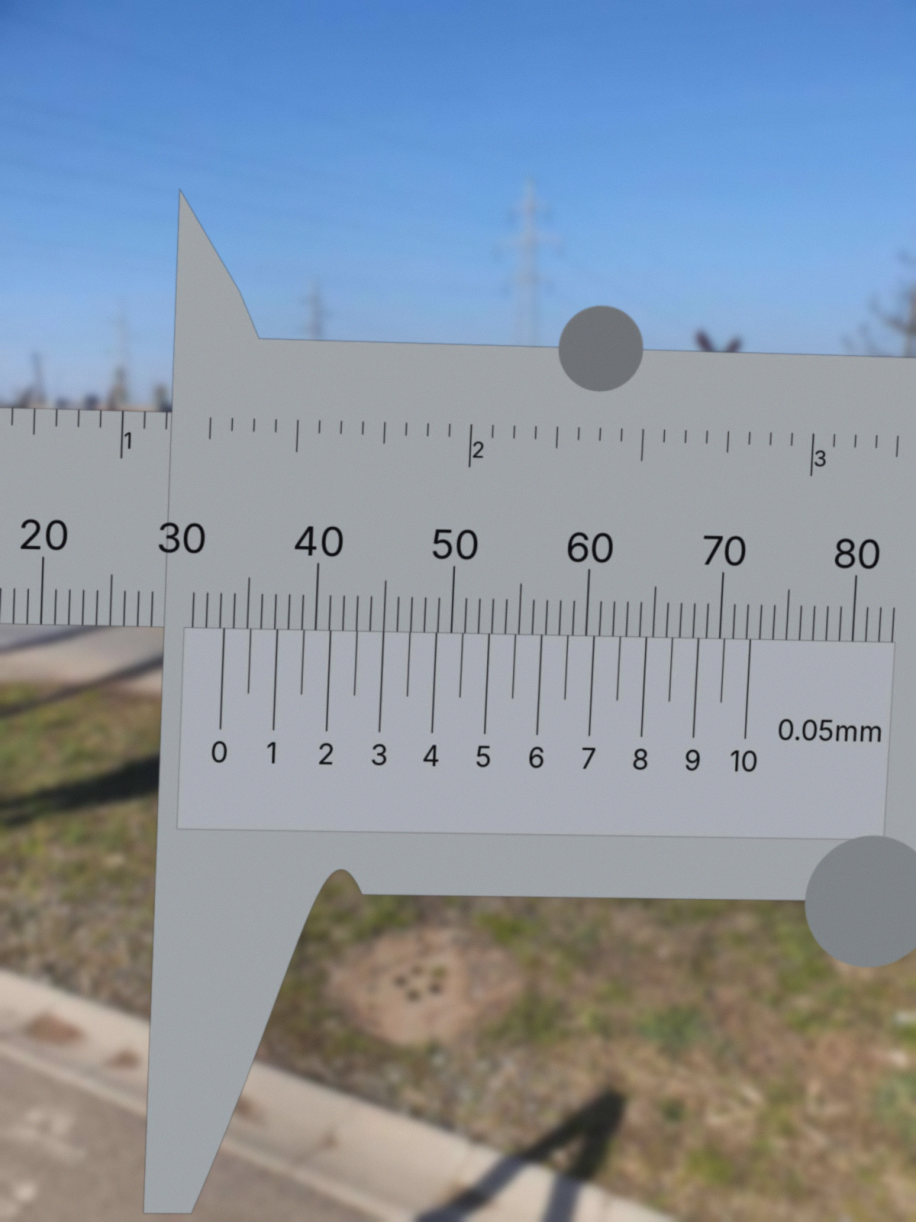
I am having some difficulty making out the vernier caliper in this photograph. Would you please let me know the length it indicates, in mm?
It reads 33.3 mm
